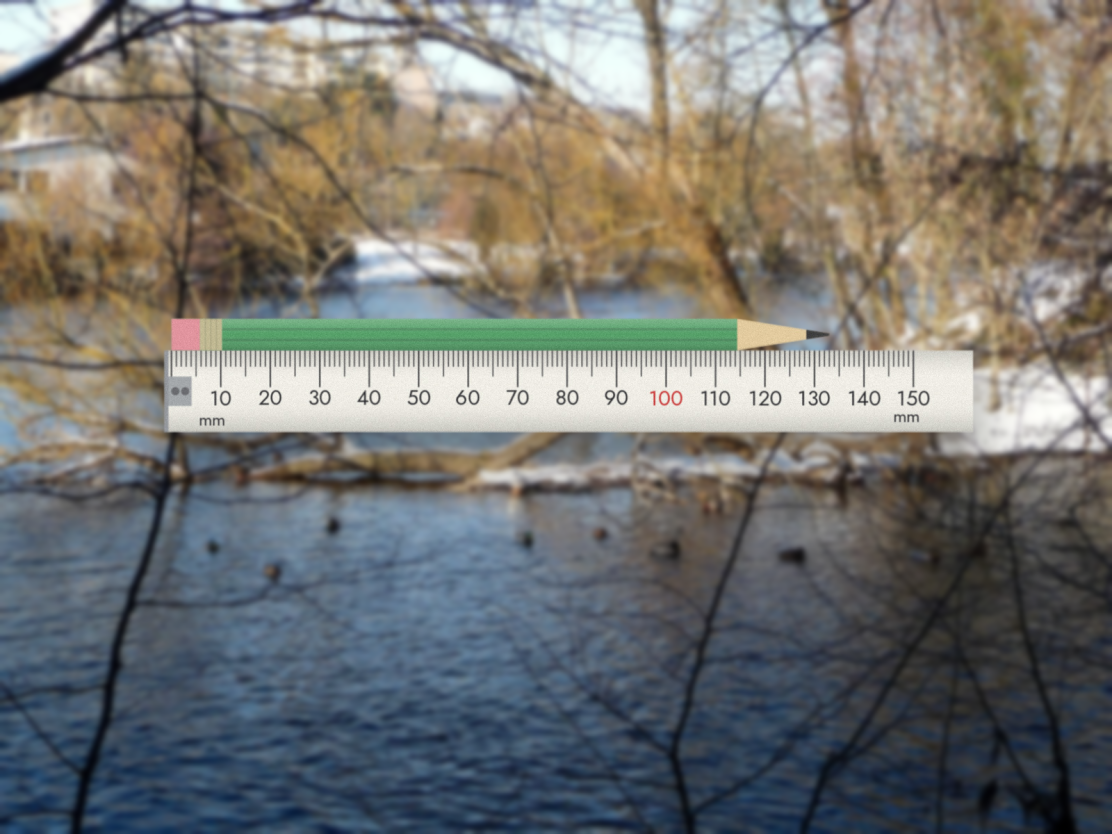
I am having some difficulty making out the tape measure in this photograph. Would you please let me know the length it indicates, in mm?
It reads 133 mm
